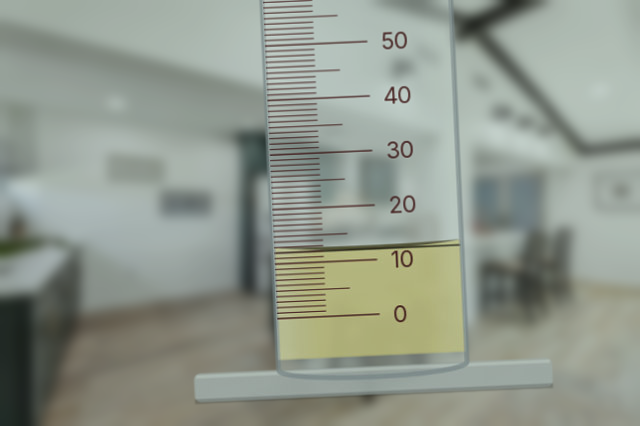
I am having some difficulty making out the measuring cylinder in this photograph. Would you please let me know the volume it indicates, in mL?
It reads 12 mL
